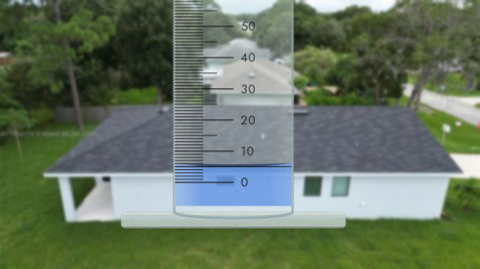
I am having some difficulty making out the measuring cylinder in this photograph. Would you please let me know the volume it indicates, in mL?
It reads 5 mL
